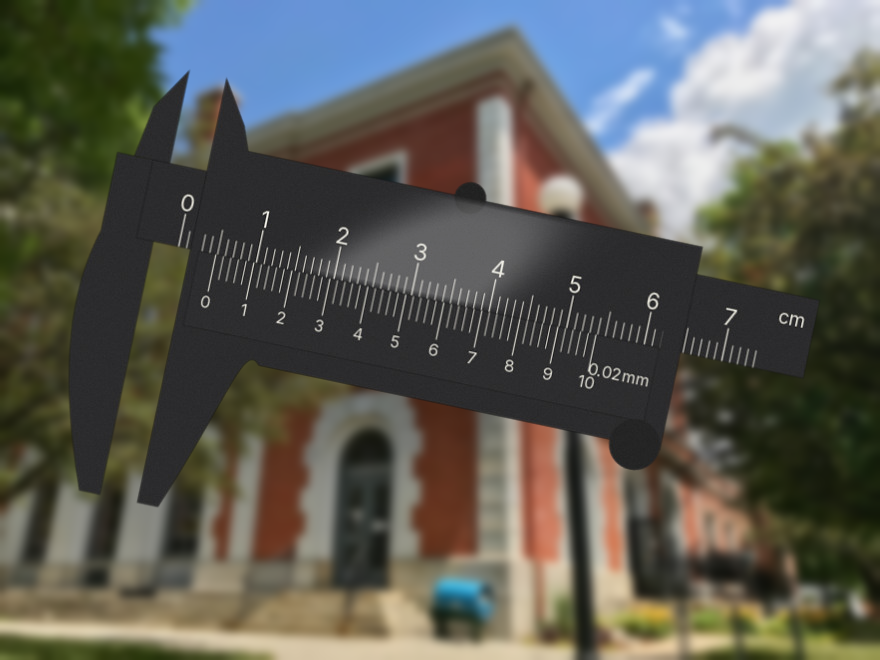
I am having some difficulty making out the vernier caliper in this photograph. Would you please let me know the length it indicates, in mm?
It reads 4.8 mm
